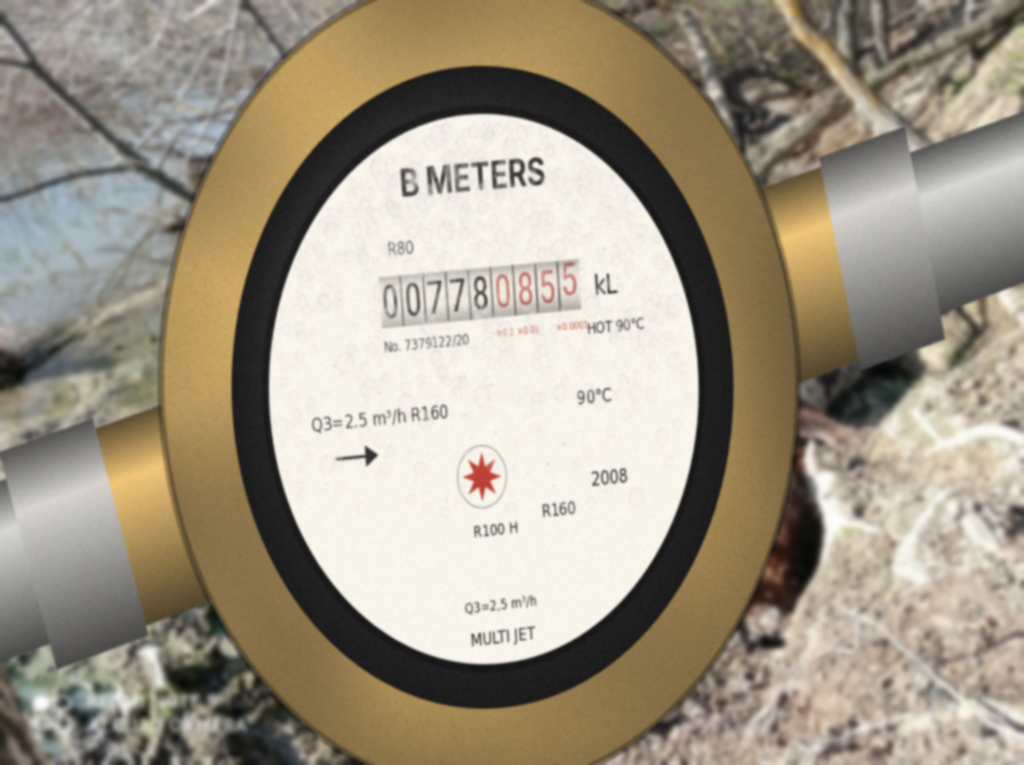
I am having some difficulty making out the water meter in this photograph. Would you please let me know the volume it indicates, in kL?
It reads 778.0855 kL
